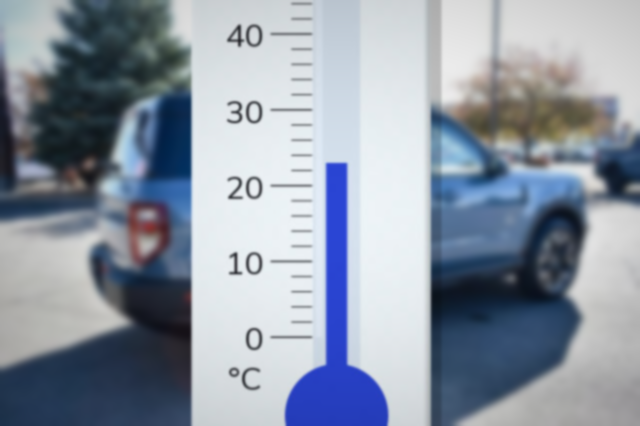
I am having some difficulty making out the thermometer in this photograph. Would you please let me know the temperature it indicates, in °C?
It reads 23 °C
